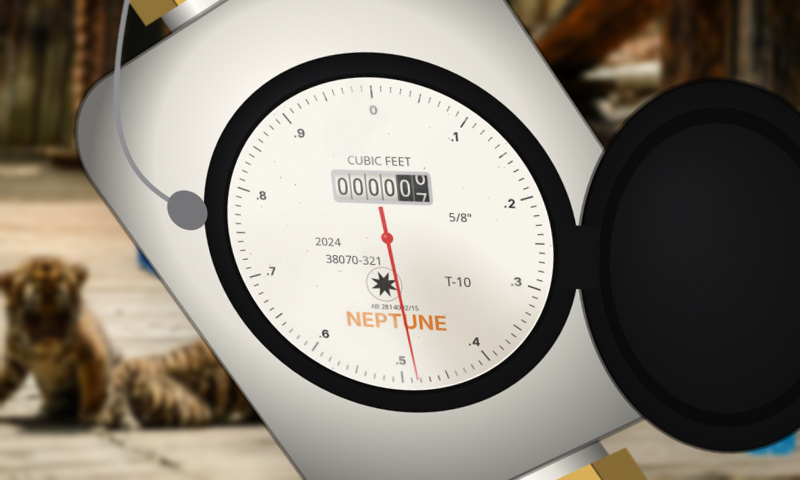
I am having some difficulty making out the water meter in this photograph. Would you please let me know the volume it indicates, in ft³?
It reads 6.48 ft³
